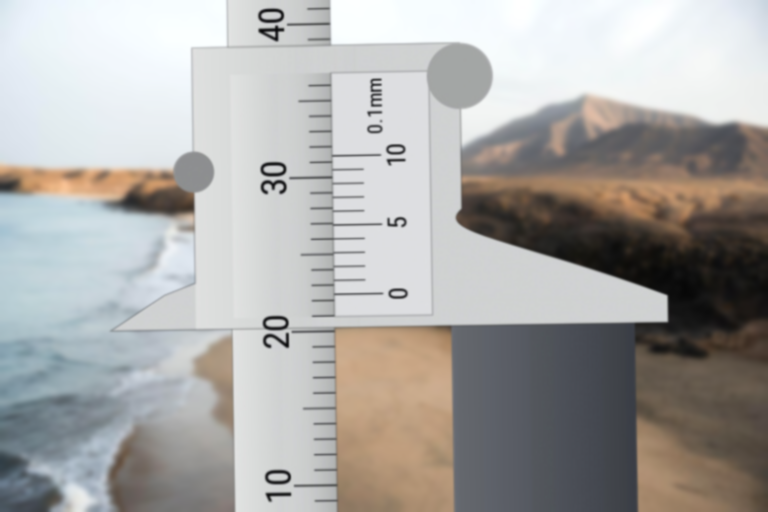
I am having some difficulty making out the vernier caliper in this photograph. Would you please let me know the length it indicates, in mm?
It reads 22.4 mm
